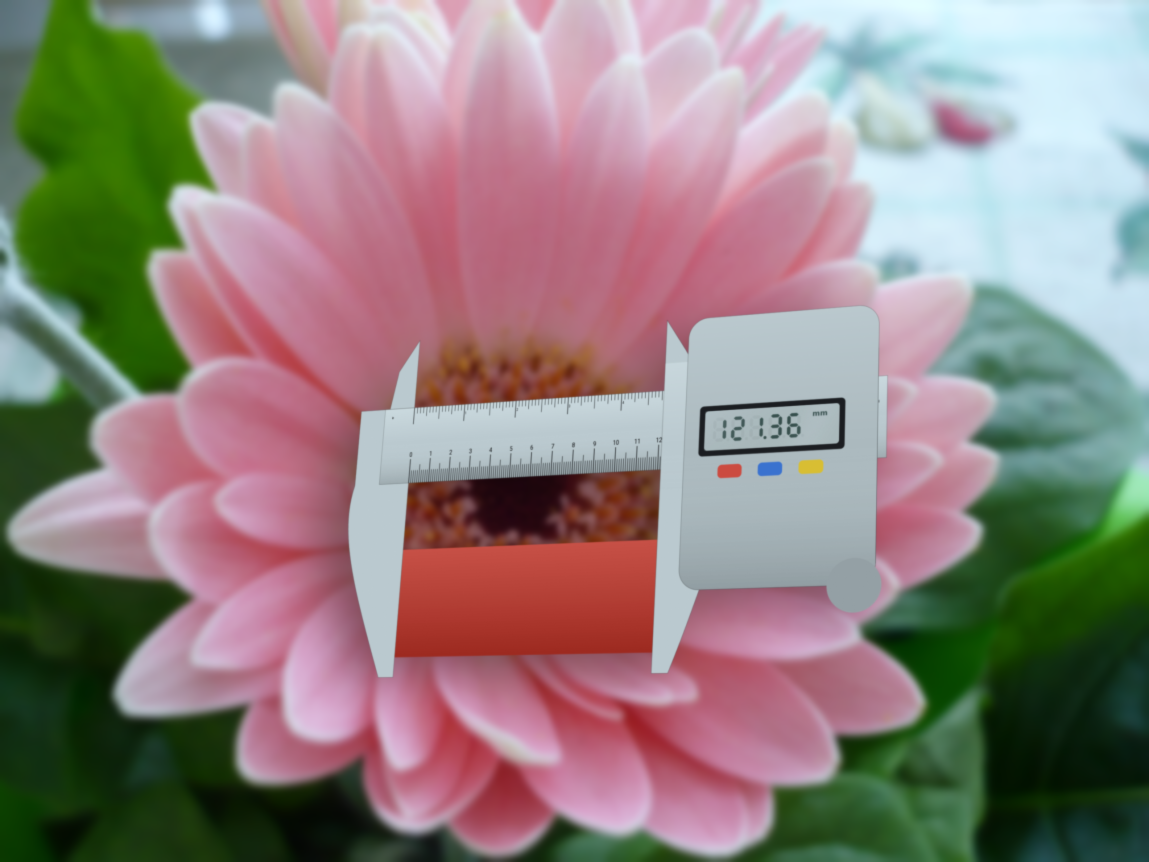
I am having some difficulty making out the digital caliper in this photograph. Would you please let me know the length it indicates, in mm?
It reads 121.36 mm
